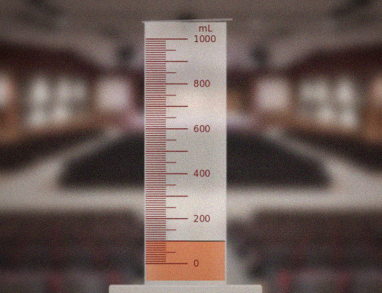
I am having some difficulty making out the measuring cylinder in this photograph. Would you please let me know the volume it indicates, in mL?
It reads 100 mL
